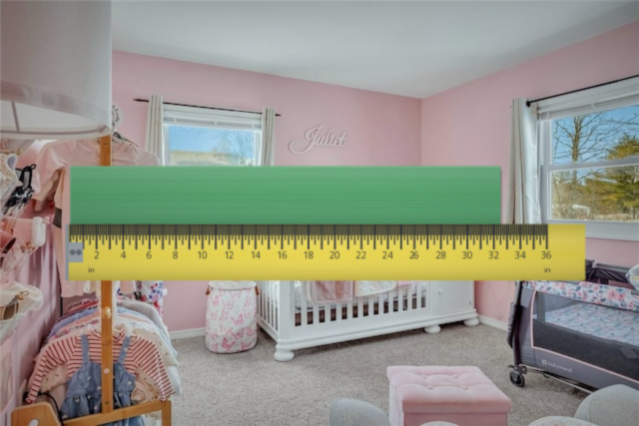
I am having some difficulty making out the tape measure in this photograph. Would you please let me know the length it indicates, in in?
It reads 32.5 in
